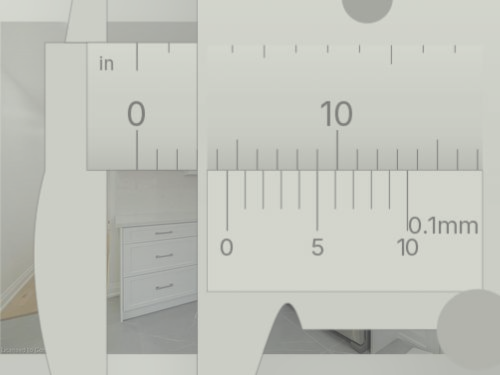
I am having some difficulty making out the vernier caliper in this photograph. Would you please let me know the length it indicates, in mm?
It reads 4.5 mm
